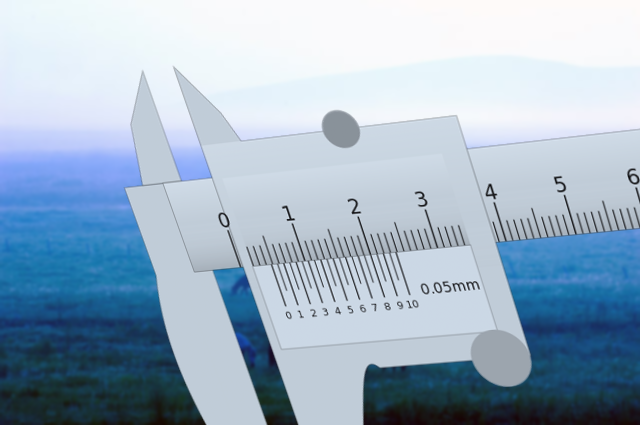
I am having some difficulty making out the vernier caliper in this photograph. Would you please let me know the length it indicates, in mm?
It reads 4.8 mm
